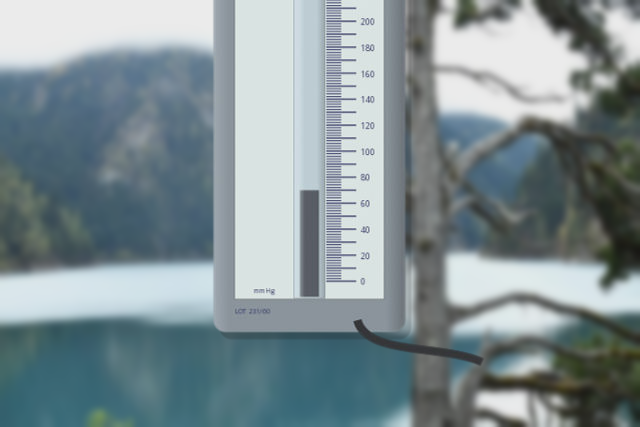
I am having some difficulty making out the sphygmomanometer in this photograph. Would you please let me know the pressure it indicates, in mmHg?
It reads 70 mmHg
